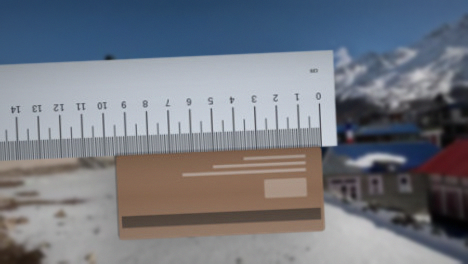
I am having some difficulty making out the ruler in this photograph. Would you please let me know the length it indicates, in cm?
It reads 9.5 cm
